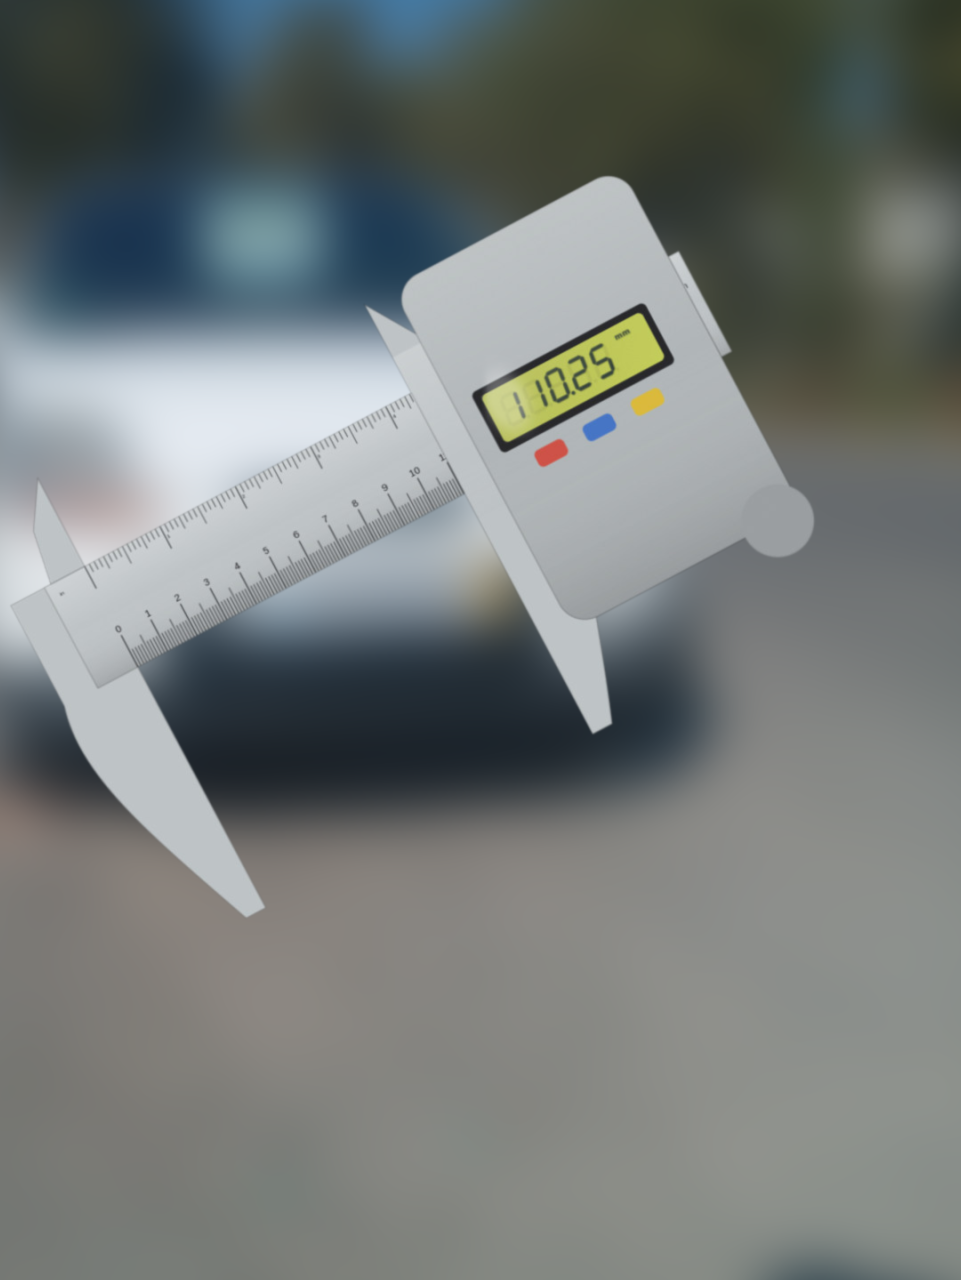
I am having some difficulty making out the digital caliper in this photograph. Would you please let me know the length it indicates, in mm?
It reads 110.25 mm
